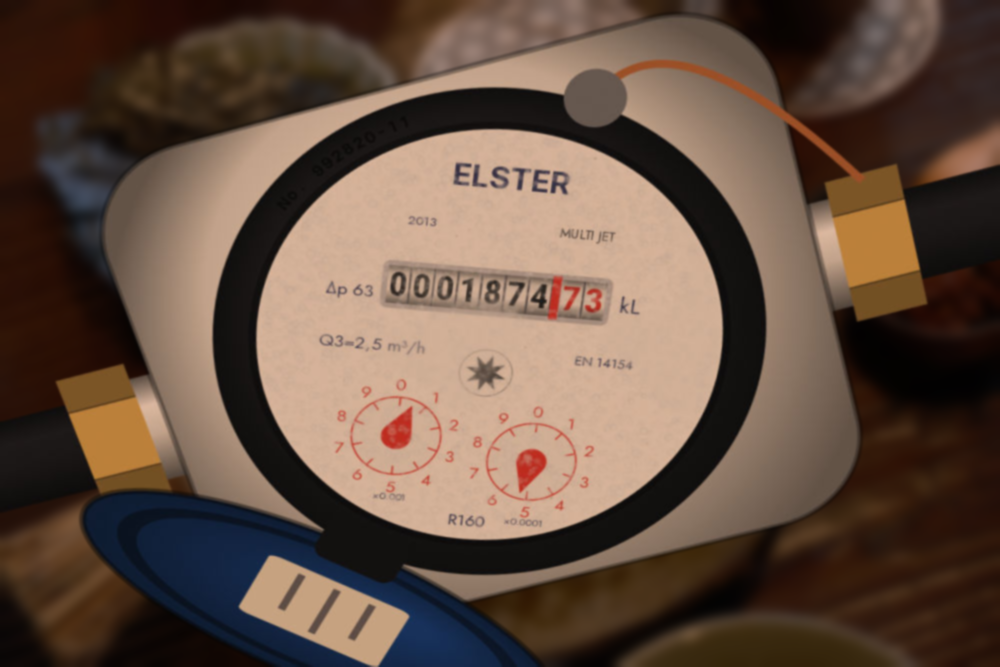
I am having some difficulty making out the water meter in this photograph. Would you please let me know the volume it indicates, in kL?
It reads 1874.7305 kL
